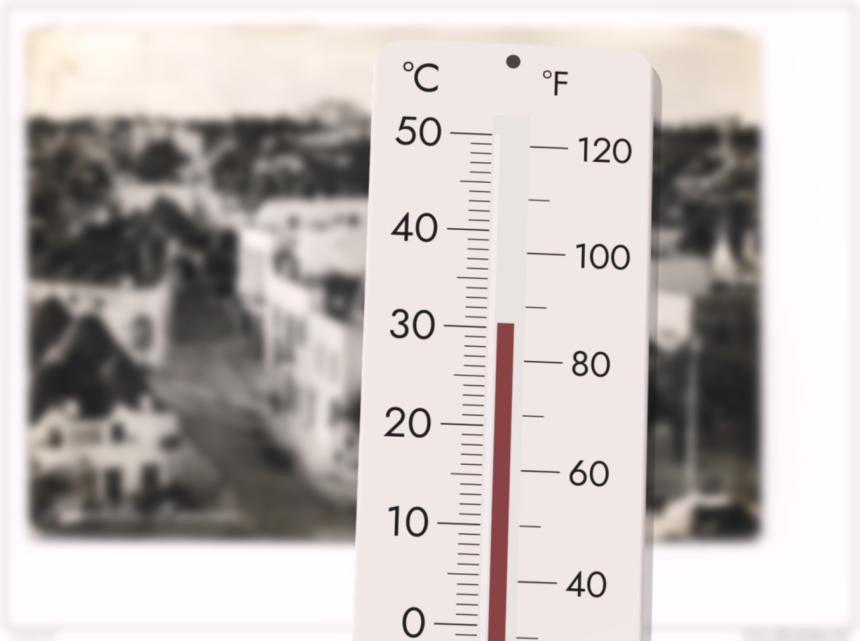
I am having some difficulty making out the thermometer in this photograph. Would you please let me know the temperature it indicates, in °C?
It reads 30.5 °C
